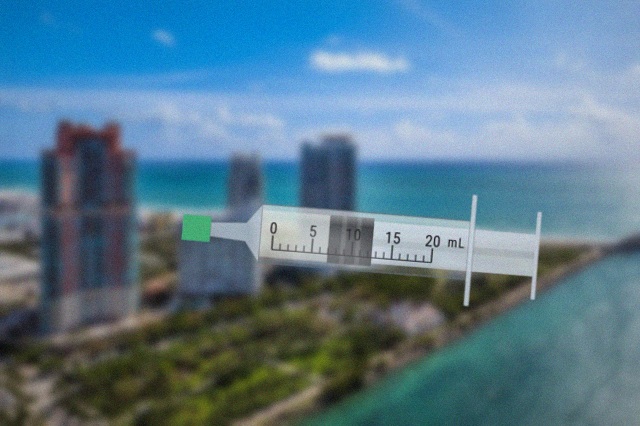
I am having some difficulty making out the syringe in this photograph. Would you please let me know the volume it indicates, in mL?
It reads 7 mL
